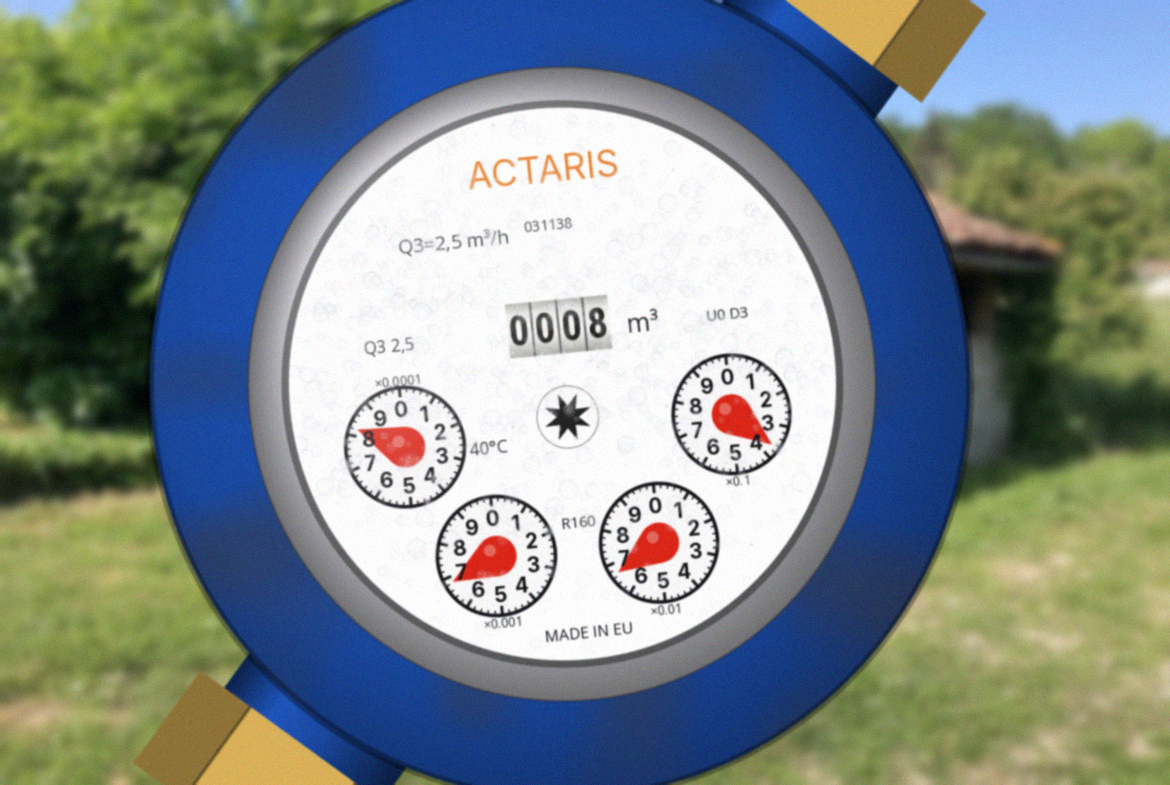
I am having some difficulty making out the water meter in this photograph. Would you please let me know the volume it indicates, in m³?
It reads 8.3668 m³
